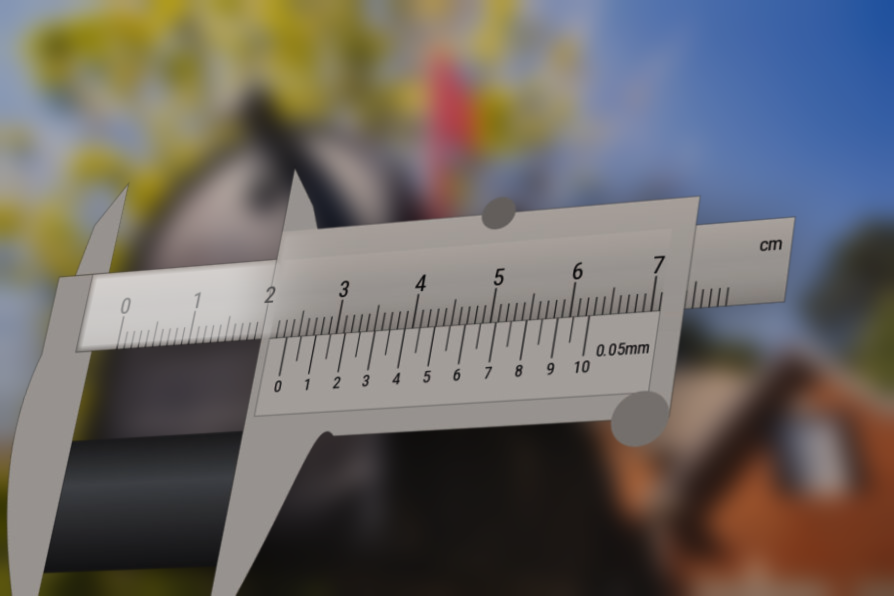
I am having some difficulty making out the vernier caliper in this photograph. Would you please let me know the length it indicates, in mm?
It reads 23.4 mm
